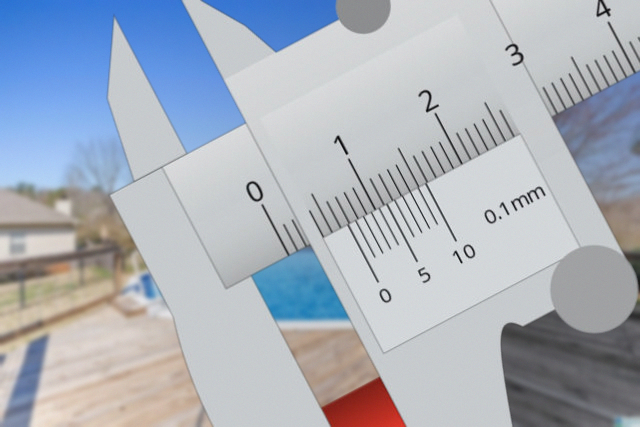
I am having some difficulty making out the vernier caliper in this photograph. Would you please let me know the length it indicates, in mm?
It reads 6.8 mm
